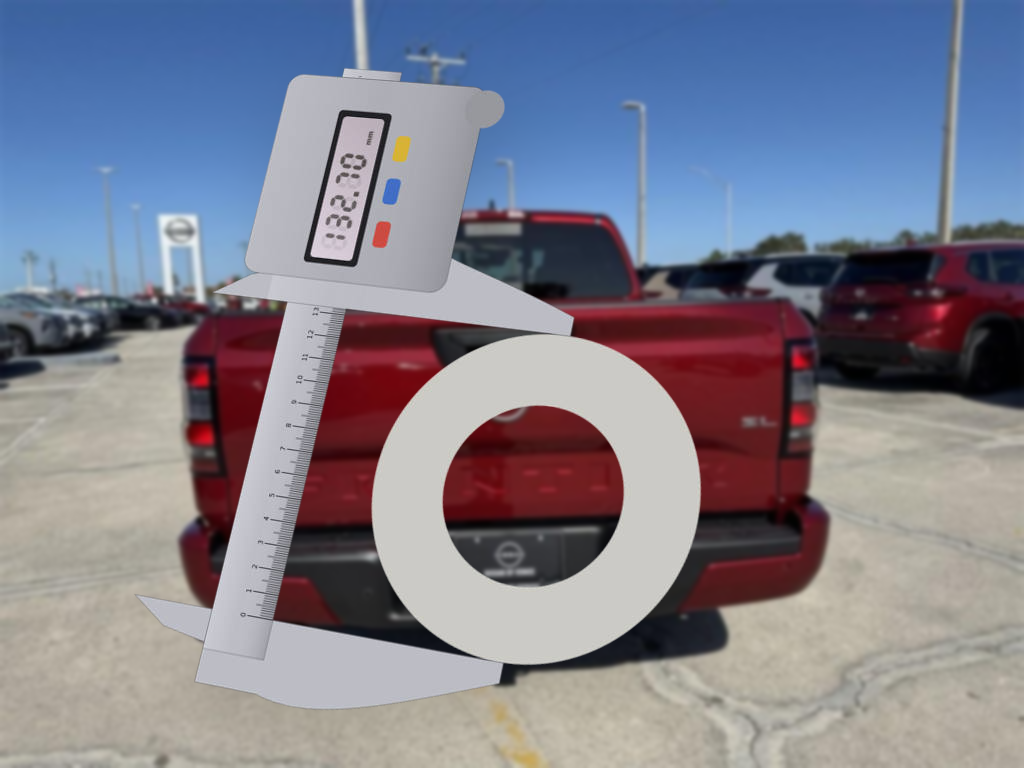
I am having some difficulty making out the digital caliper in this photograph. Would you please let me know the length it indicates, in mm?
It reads 132.70 mm
